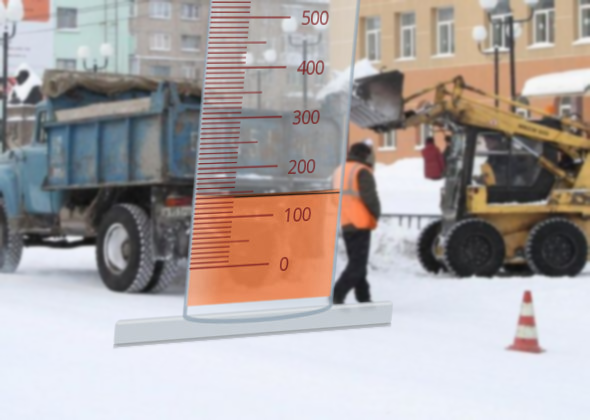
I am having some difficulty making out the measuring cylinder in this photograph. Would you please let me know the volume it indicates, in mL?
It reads 140 mL
